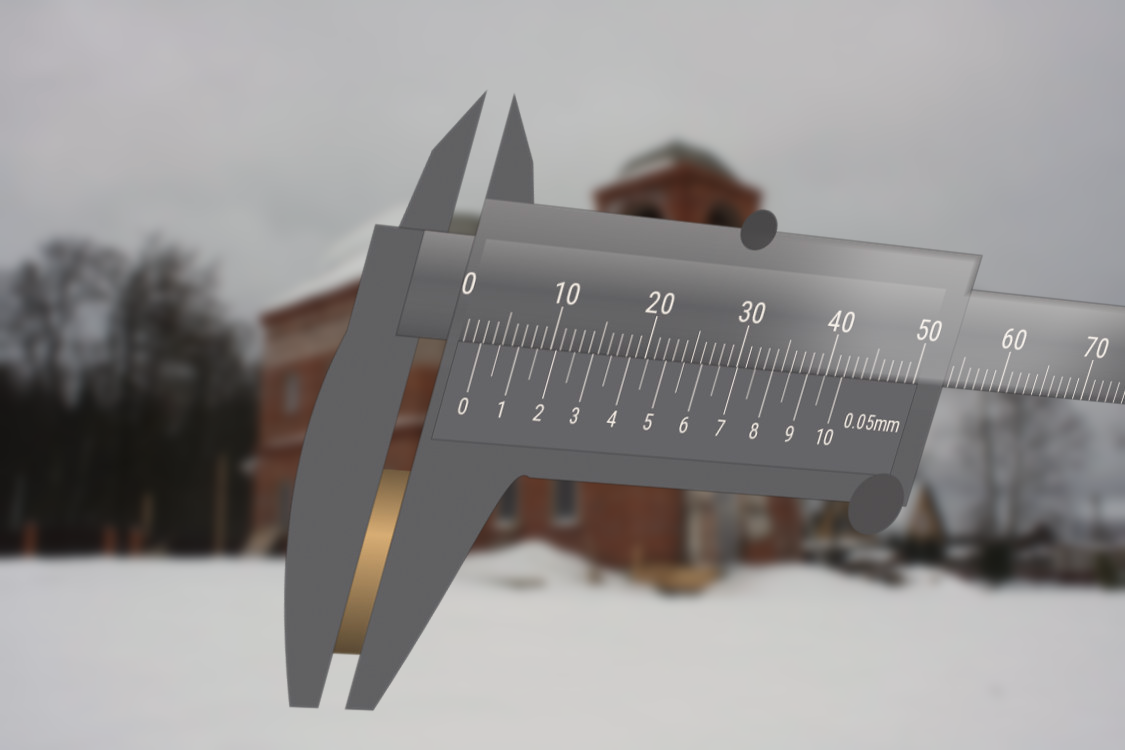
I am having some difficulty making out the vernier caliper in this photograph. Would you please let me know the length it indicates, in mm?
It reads 2.8 mm
